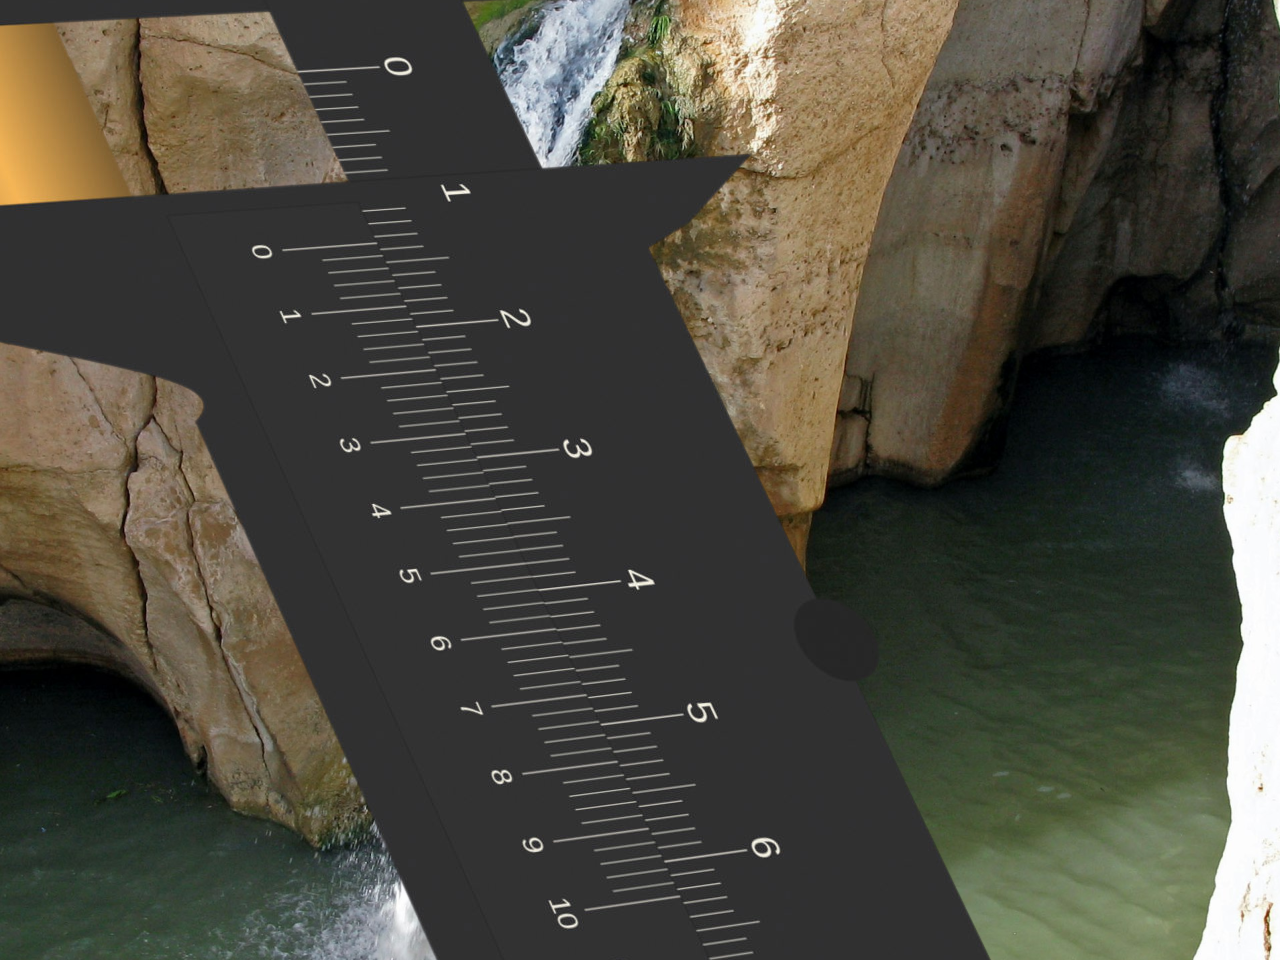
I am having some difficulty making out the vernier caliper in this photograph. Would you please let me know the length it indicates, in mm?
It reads 13.5 mm
